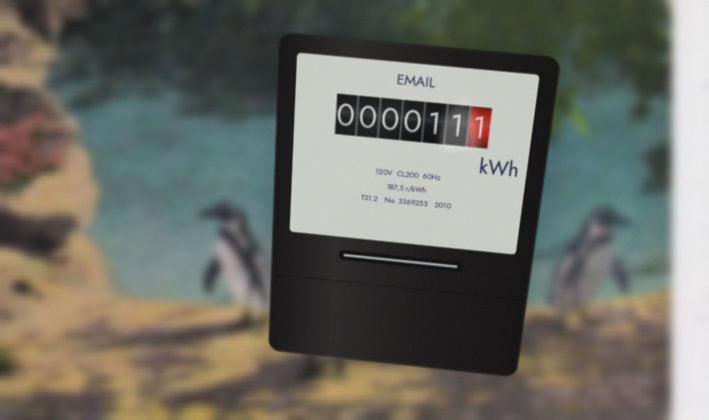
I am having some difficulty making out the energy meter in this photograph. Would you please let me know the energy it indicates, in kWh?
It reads 11.1 kWh
